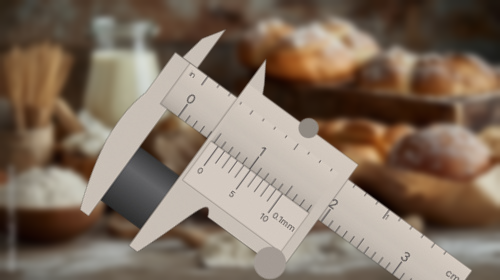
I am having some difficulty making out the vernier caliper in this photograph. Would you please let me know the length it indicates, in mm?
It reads 5.6 mm
